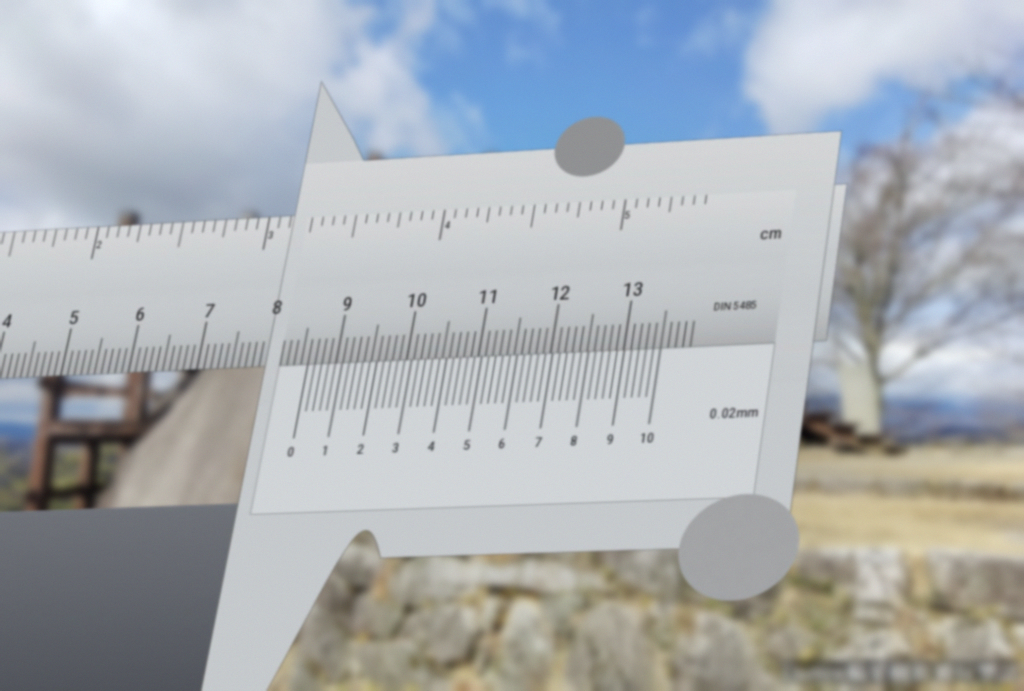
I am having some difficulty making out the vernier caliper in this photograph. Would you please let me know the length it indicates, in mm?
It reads 86.0 mm
